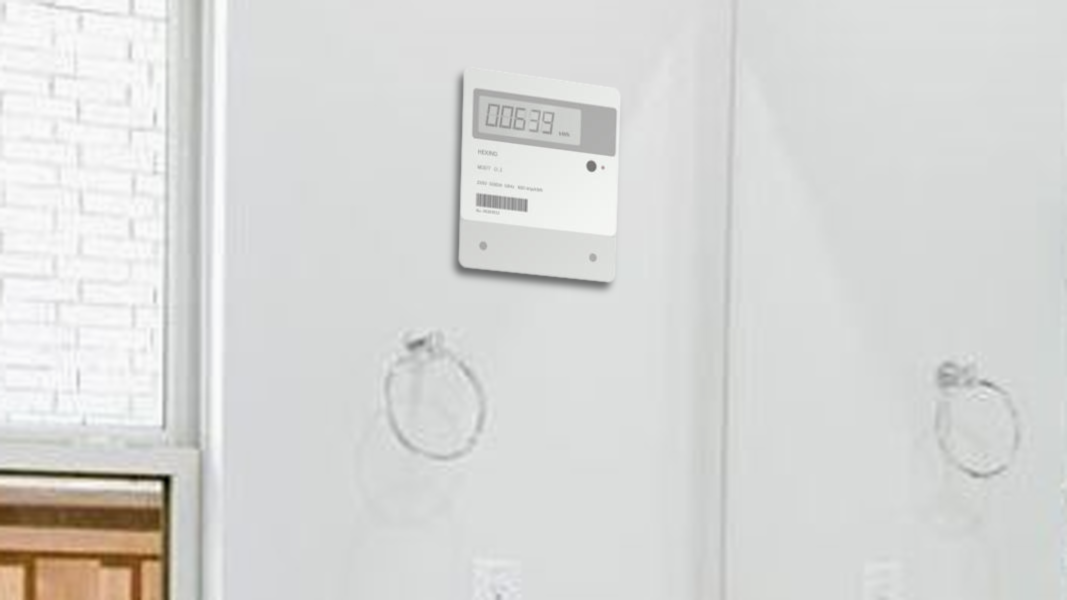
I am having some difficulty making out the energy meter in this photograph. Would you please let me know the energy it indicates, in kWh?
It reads 639 kWh
